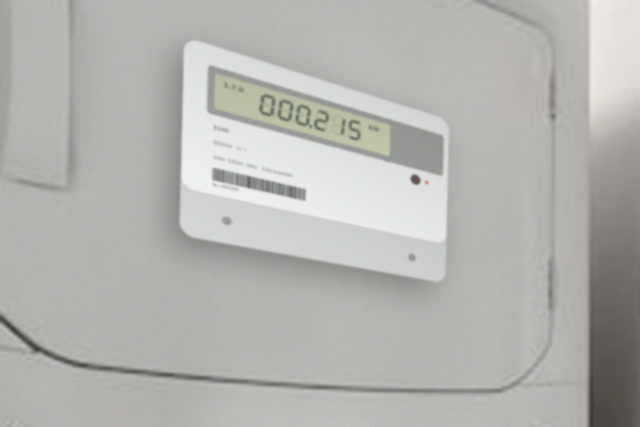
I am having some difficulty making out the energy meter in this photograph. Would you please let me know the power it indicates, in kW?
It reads 0.215 kW
